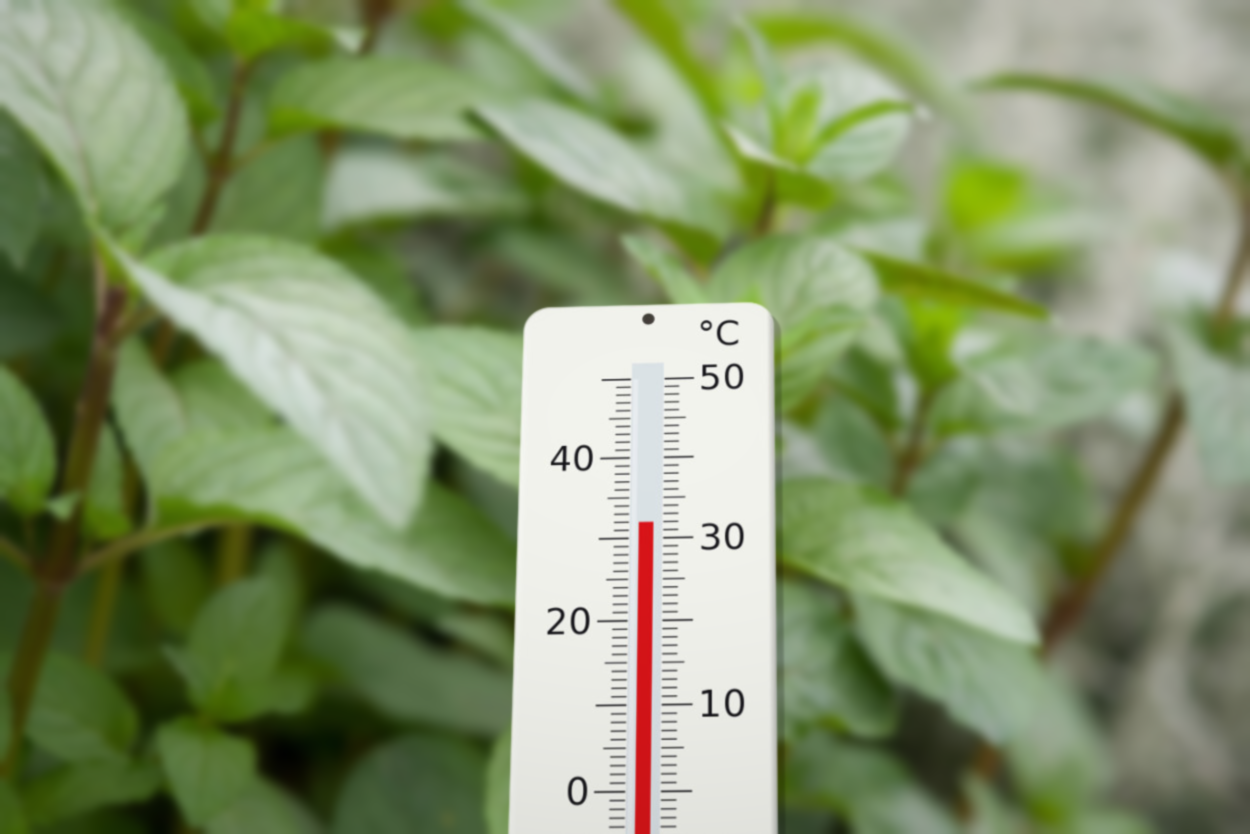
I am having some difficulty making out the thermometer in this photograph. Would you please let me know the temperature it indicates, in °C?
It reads 32 °C
